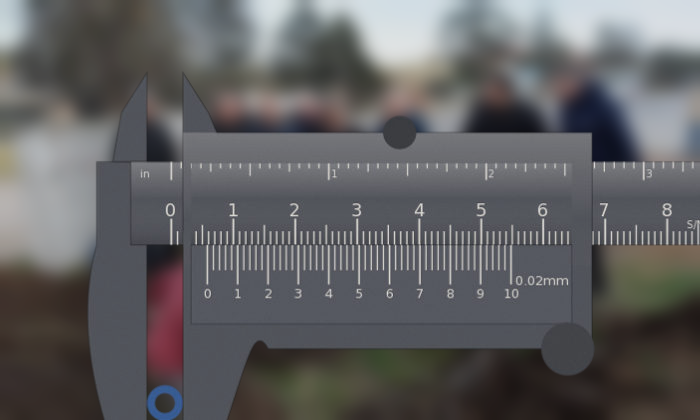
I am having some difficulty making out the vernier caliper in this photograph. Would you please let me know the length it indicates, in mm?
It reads 5.8 mm
